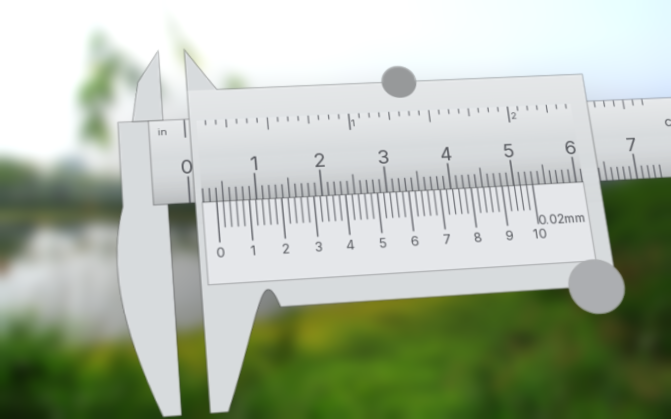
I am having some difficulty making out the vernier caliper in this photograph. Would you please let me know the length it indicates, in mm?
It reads 4.0 mm
